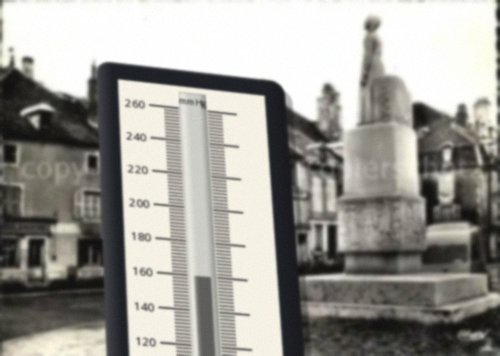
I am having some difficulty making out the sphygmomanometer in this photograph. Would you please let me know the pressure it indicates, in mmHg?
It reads 160 mmHg
